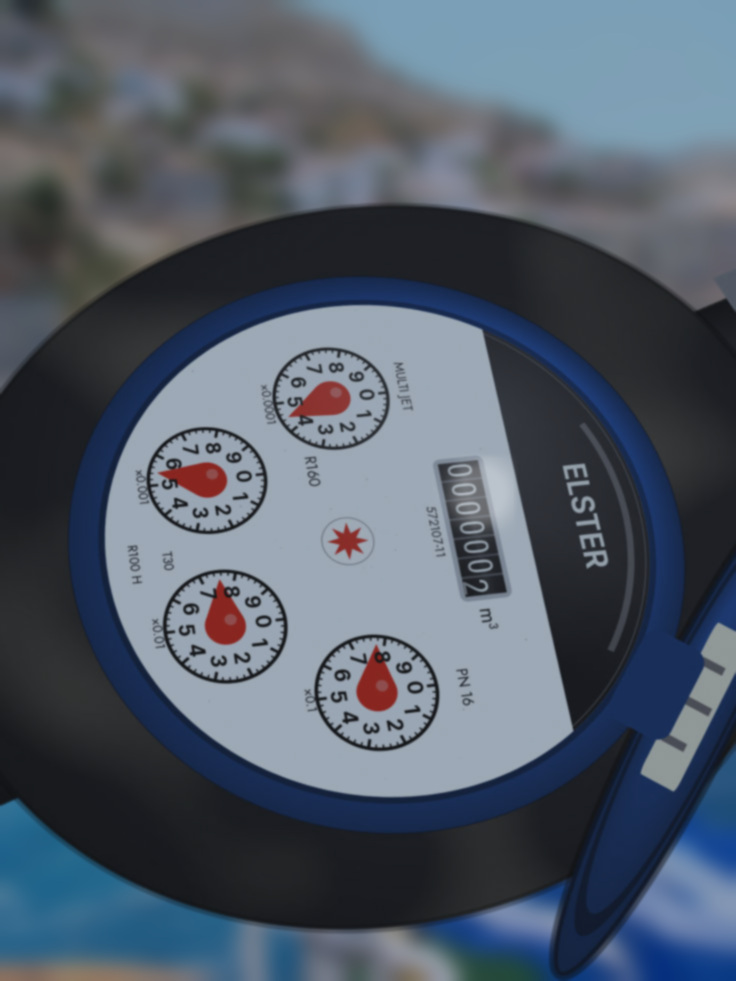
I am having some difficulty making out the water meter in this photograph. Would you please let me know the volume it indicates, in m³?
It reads 1.7754 m³
